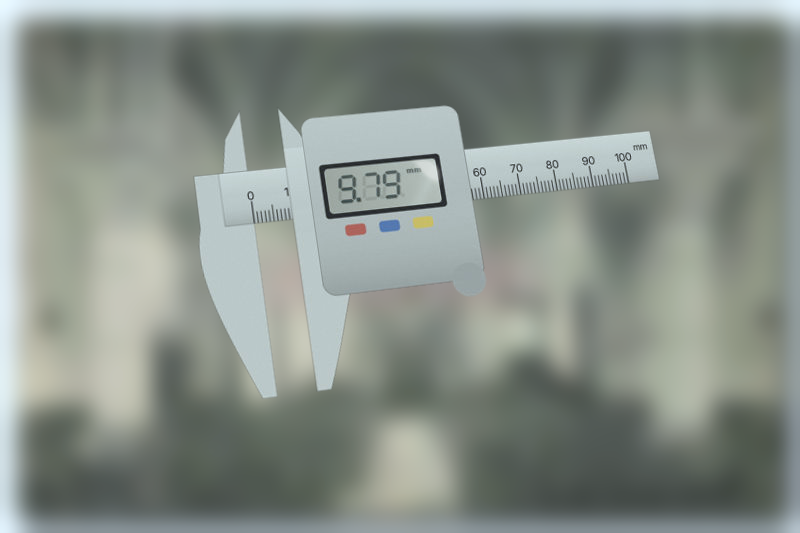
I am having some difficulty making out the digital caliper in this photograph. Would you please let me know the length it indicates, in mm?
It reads 9.79 mm
